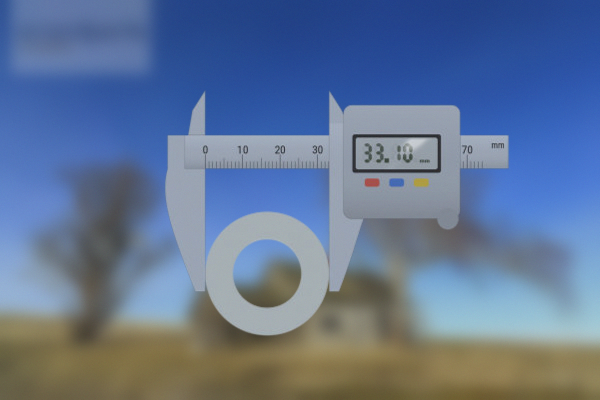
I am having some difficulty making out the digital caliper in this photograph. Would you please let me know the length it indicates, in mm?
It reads 33.10 mm
